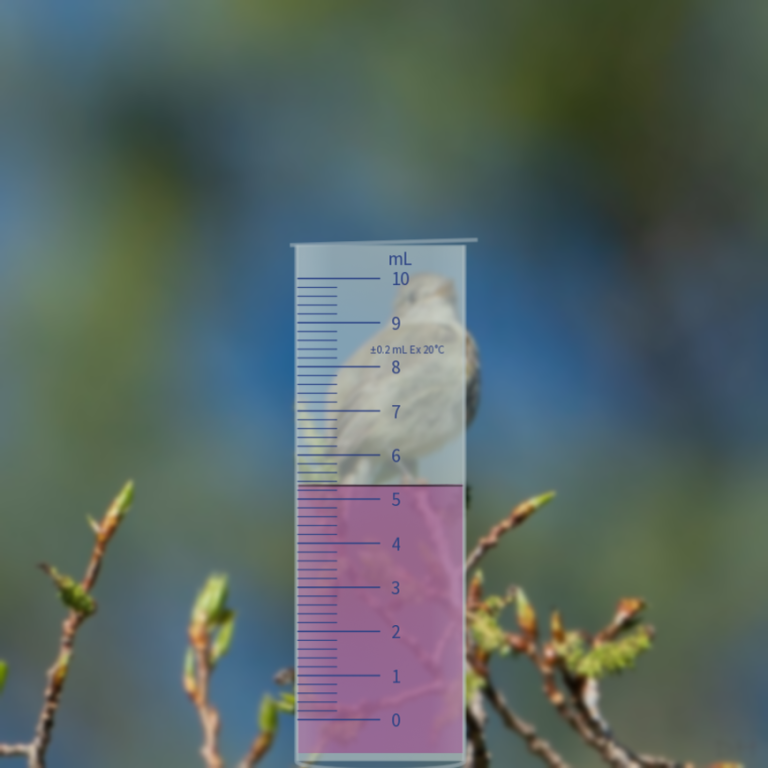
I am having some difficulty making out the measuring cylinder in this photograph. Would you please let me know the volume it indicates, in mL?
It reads 5.3 mL
